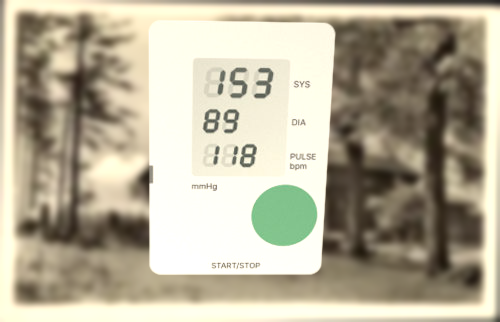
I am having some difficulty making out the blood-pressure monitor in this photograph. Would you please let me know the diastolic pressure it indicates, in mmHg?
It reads 89 mmHg
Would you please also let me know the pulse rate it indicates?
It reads 118 bpm
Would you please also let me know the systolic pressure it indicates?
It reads 153 mmHg
